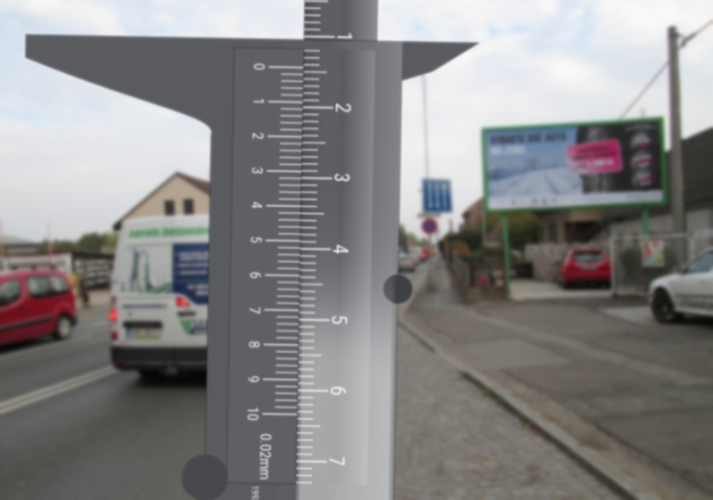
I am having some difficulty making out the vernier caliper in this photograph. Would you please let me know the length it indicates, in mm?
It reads 14.4 mm
